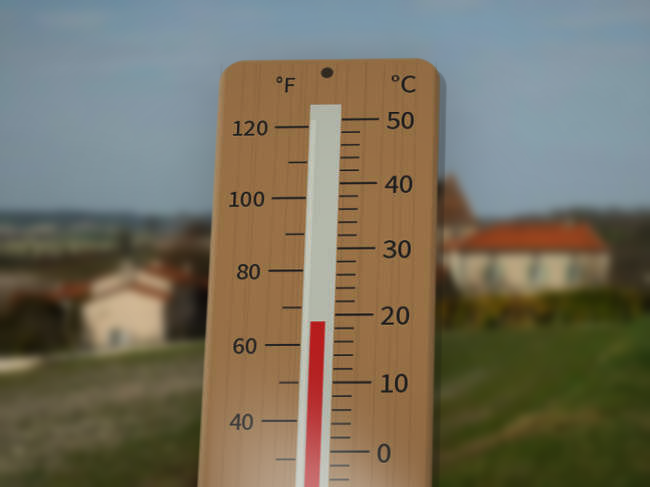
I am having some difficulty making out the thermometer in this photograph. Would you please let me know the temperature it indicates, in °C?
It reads 19 °C
